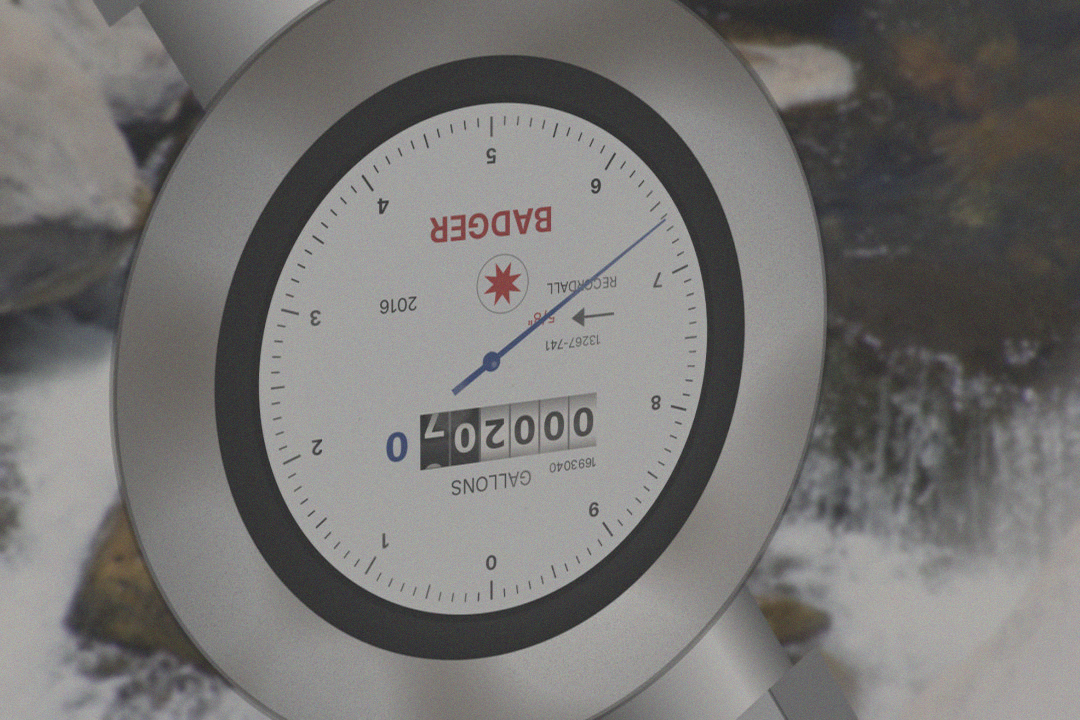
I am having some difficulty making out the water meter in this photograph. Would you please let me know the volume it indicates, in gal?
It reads 2066.6 gal
